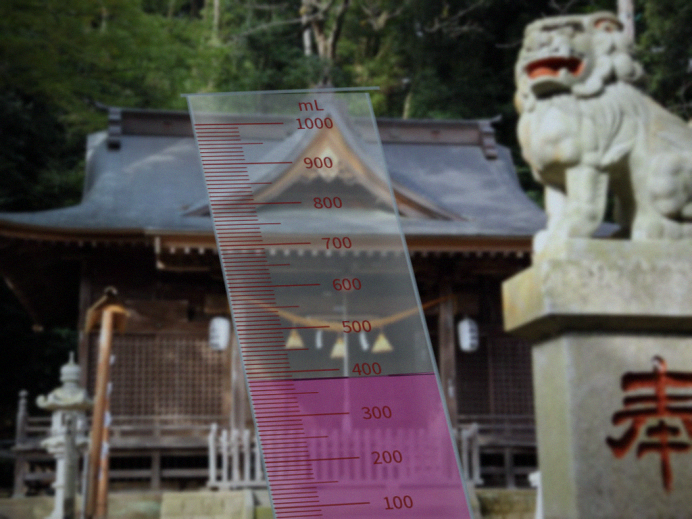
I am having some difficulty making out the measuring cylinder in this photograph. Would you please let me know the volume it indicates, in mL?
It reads 380 mL
